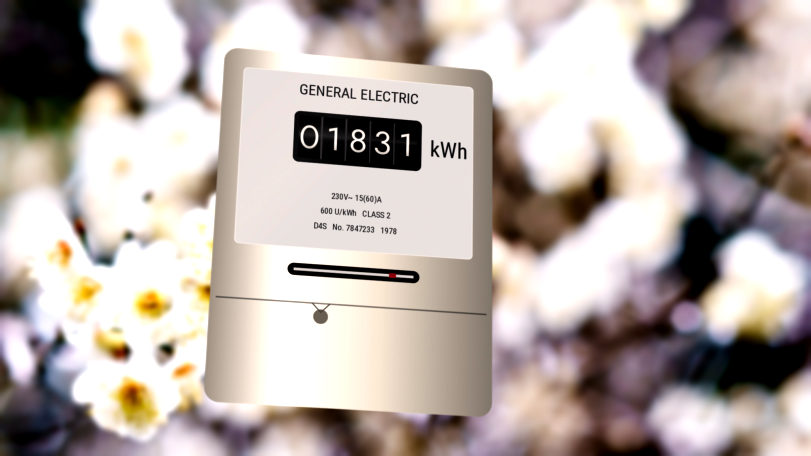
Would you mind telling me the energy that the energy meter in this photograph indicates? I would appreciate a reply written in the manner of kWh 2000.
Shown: kWh 1831
